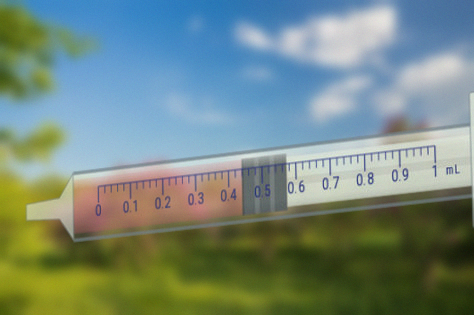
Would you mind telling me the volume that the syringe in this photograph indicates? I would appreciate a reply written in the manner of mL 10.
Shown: mL 0.44
